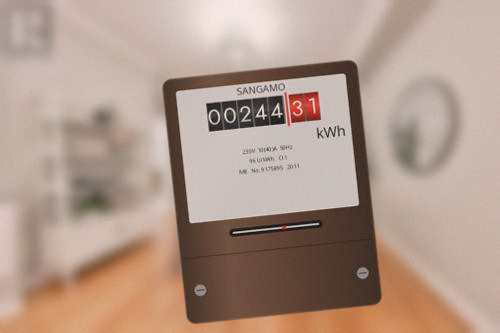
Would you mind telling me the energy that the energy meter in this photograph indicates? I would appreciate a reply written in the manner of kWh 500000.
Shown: kWh 244.31
